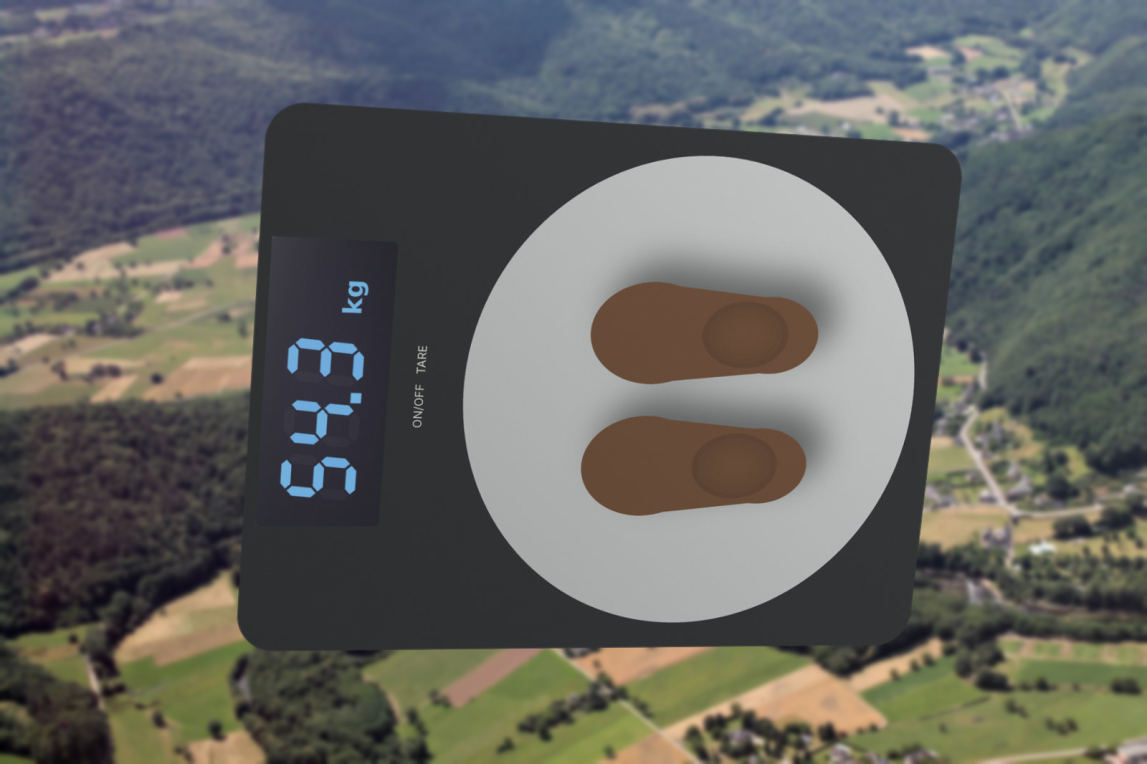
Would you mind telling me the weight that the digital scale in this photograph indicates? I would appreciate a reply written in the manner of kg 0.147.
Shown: kg 54.3
